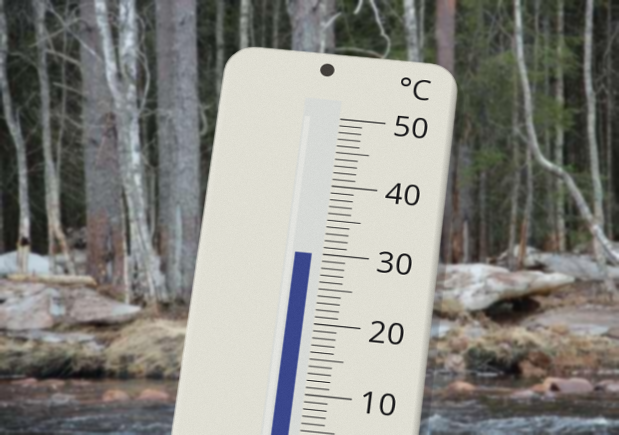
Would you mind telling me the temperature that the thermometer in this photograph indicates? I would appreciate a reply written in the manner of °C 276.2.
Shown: °C 30
